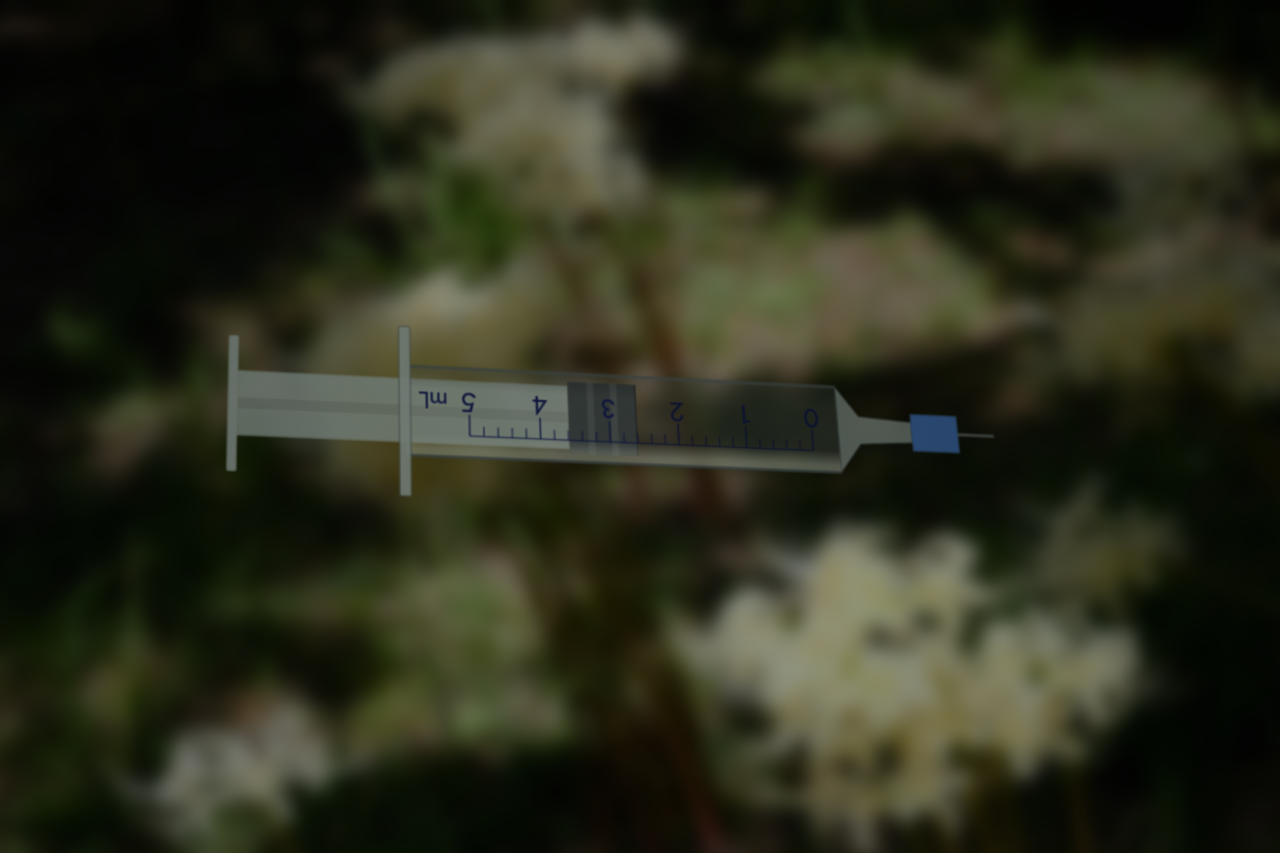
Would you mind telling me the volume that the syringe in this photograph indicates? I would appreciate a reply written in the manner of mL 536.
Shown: mL 2.6
